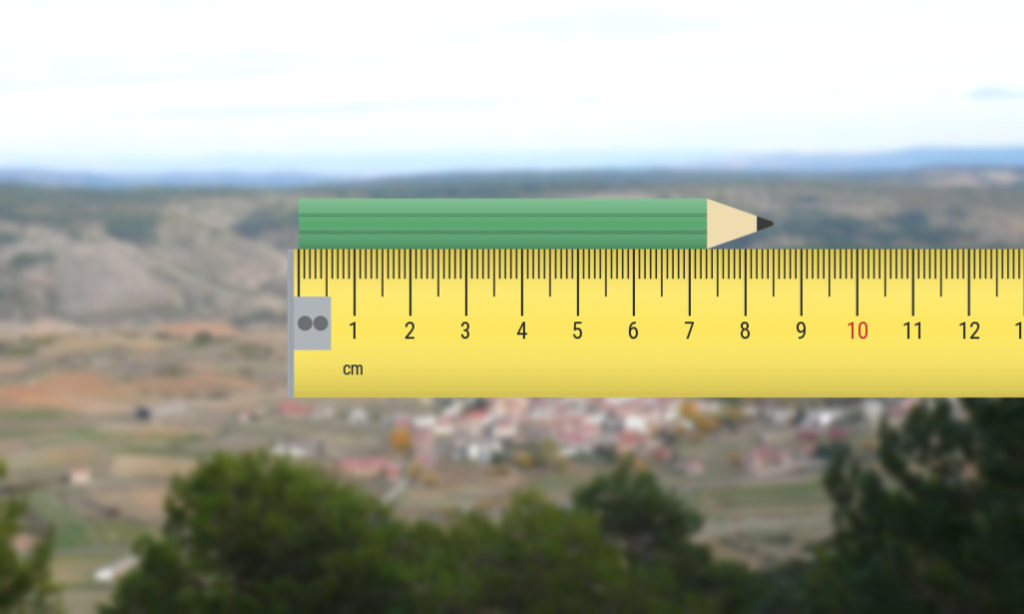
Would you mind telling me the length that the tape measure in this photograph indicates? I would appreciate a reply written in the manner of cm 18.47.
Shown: cm 8.5
